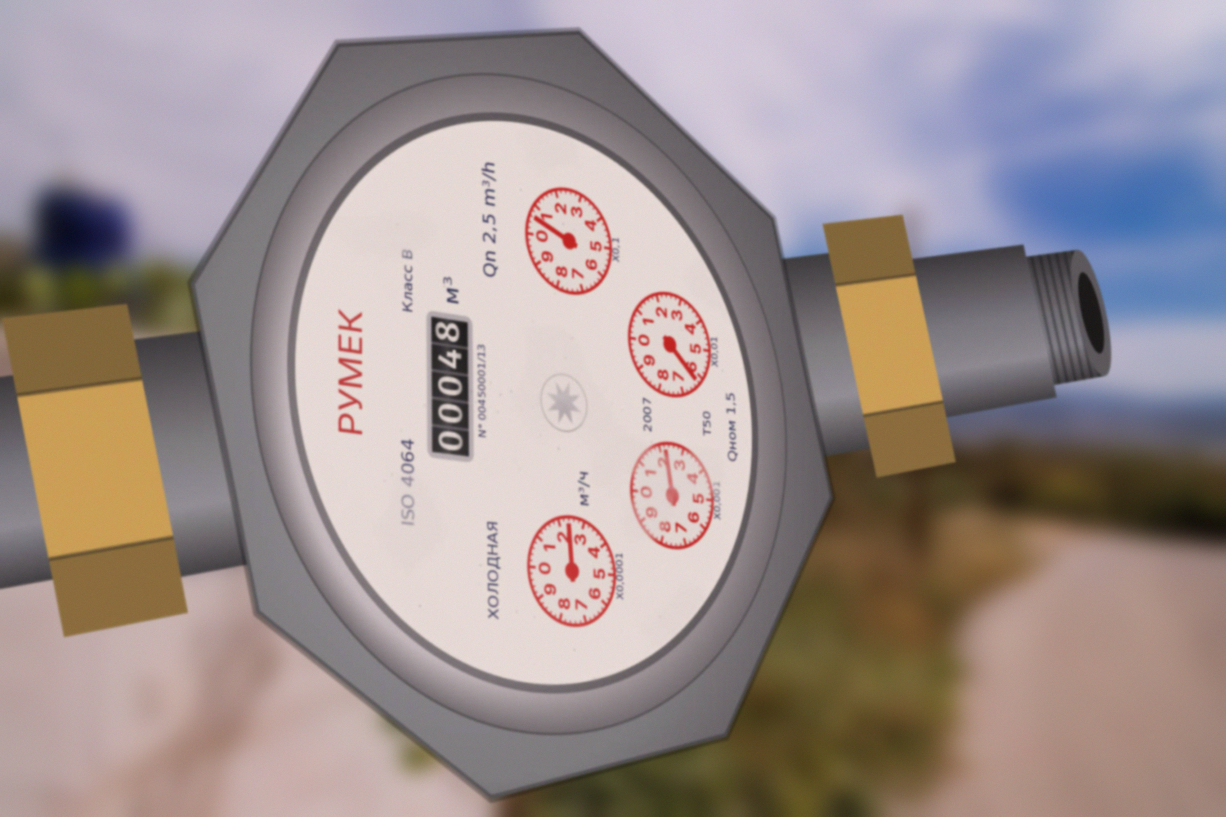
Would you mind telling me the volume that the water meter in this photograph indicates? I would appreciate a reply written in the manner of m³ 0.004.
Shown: m³ 48.0622
